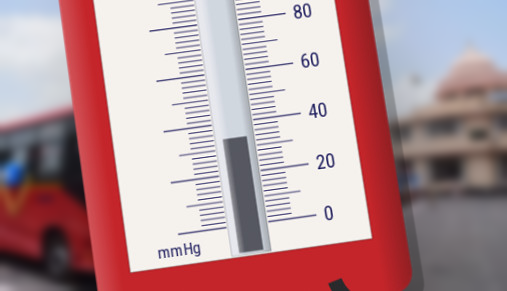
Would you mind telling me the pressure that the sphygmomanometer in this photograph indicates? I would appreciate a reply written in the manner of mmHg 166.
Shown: mmHg 34
